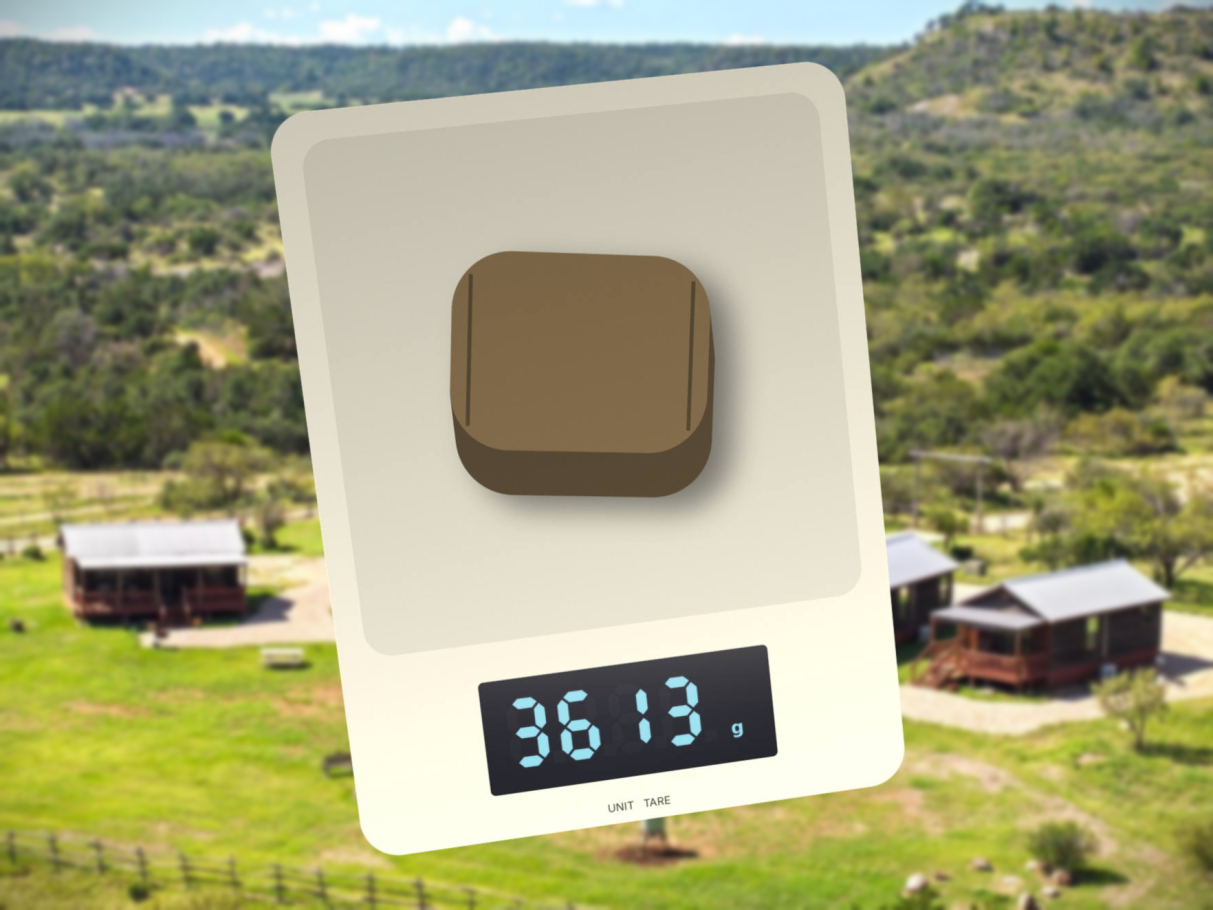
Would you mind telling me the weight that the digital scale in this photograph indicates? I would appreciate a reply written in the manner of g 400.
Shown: g 3613
